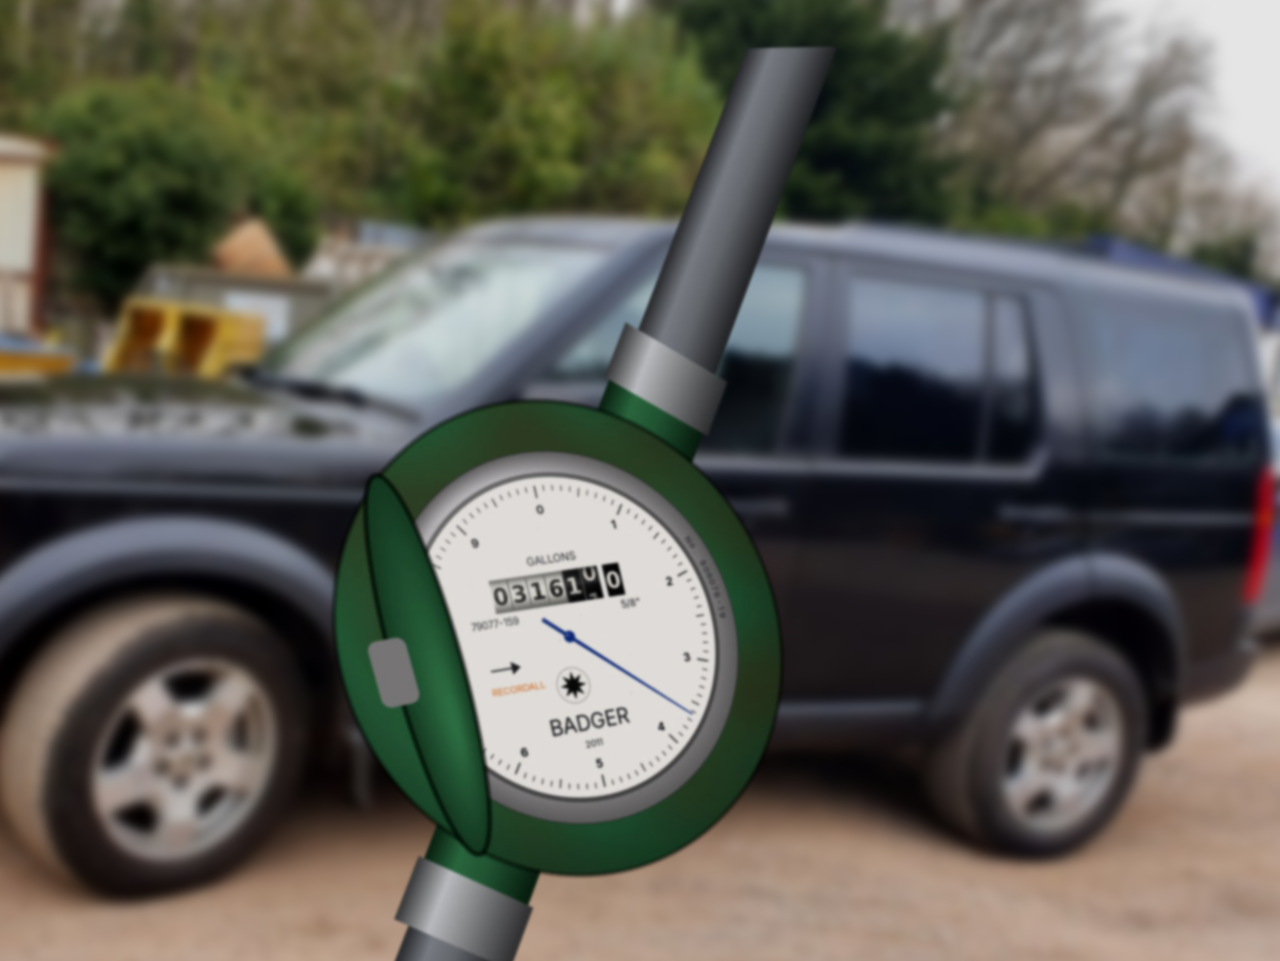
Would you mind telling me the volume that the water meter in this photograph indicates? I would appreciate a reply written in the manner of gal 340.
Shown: gal 316103.6
